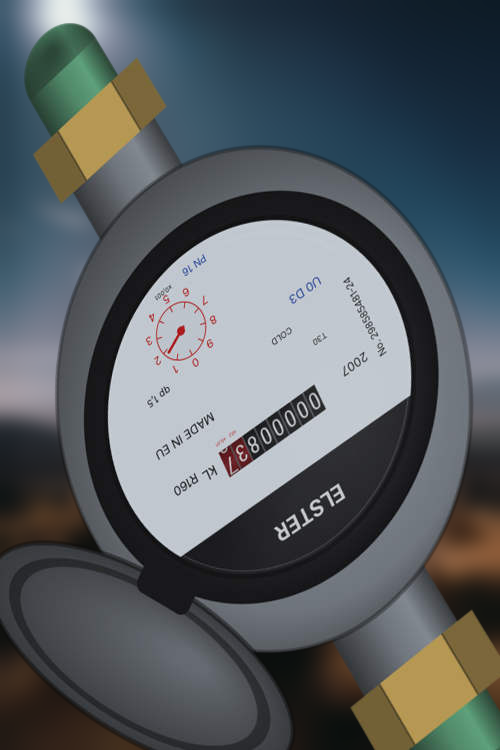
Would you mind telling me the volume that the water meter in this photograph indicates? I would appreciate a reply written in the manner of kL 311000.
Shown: kL 8.371
